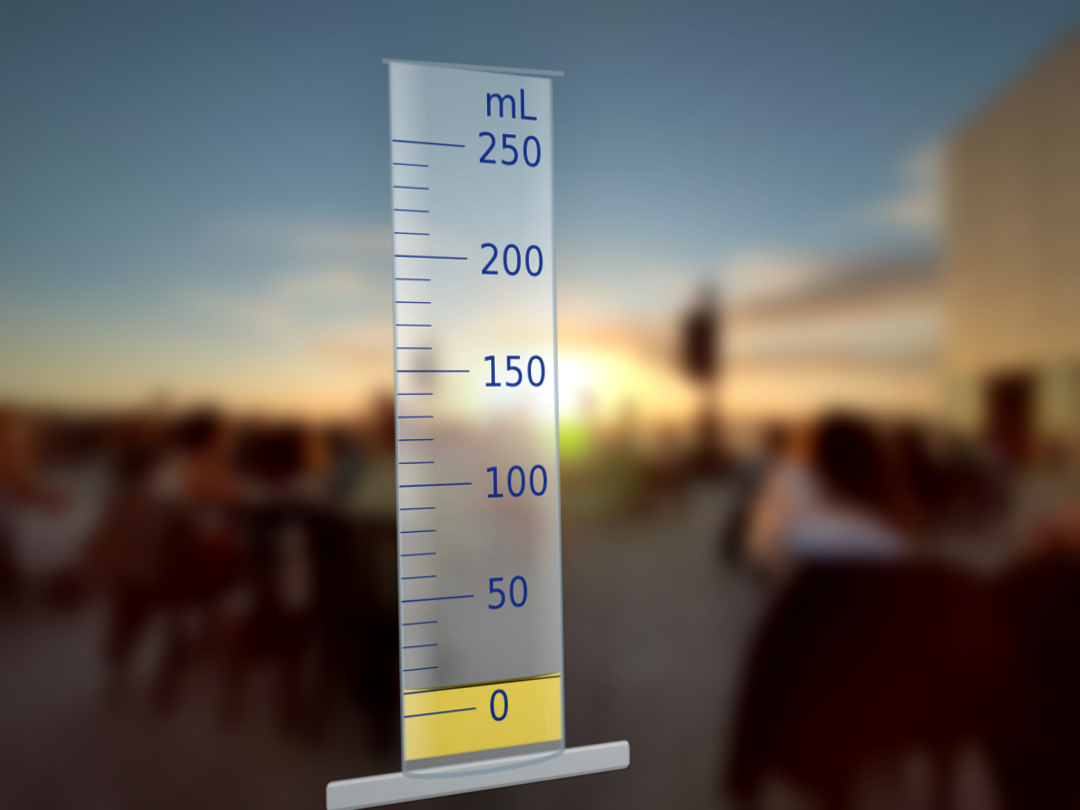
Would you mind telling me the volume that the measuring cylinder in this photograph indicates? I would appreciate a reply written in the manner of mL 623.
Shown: mL 10
